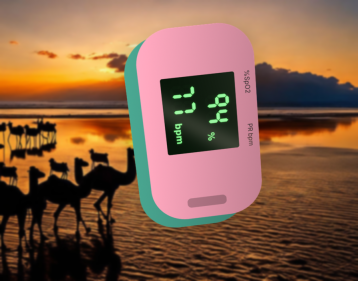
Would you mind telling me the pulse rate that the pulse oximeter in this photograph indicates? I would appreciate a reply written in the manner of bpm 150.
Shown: bpm 77
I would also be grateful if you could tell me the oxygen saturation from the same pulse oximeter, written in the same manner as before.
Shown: % 94
